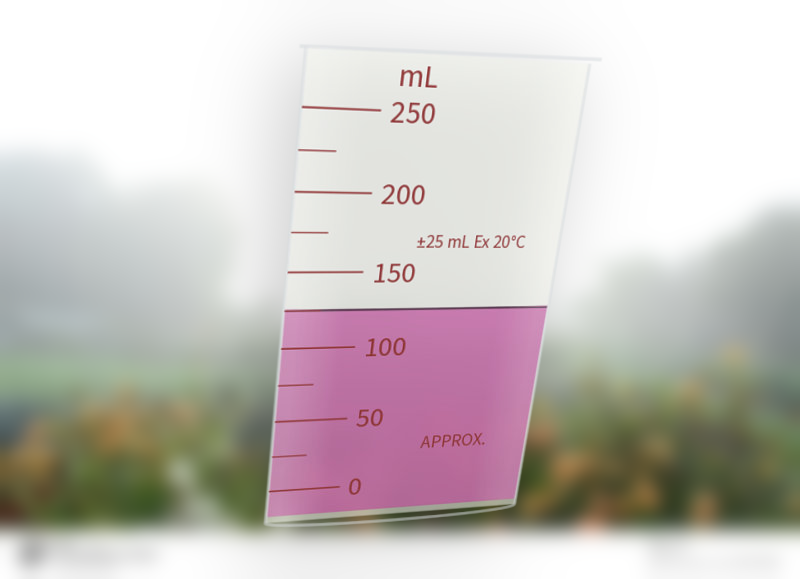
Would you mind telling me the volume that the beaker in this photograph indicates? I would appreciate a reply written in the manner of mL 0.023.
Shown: mL 125
